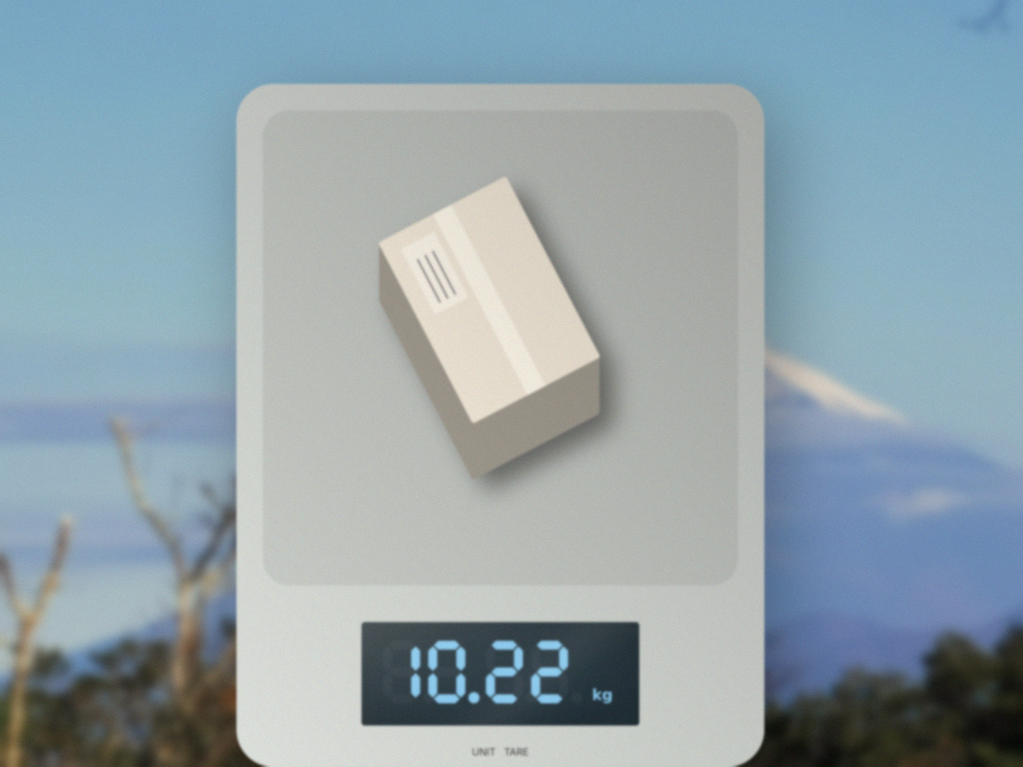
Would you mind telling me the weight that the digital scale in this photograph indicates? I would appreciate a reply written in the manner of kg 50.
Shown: kg 10.22
